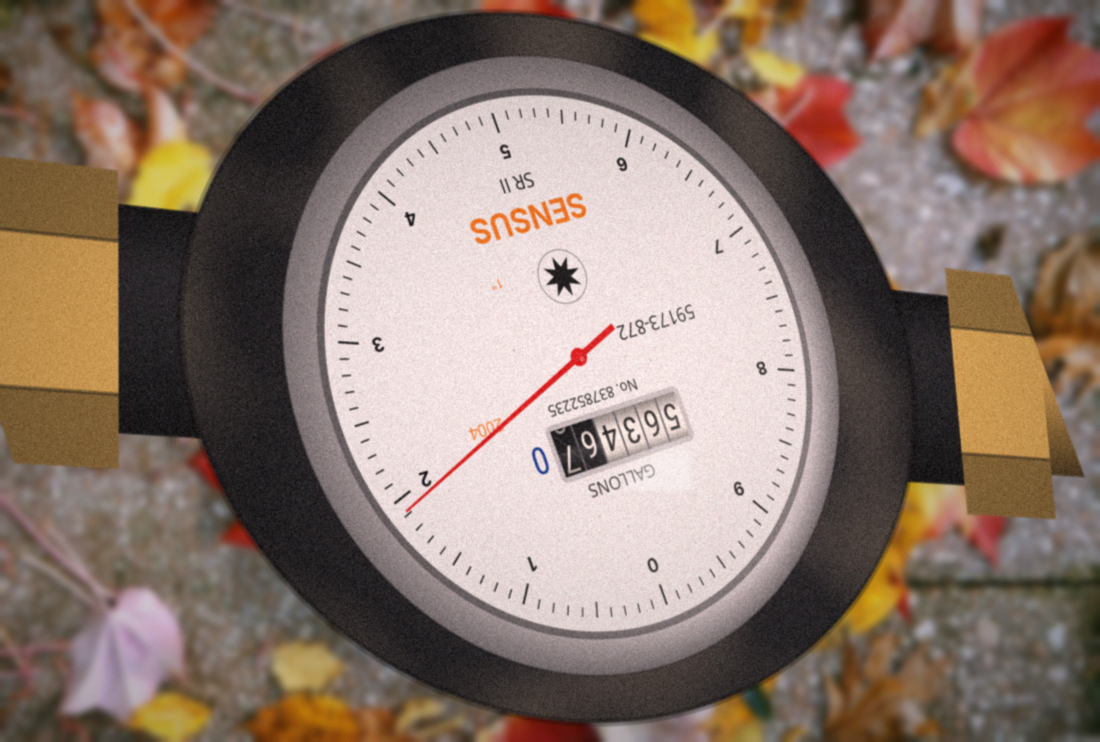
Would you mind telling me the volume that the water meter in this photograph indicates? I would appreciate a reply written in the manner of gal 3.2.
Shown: gal 5634671.9
